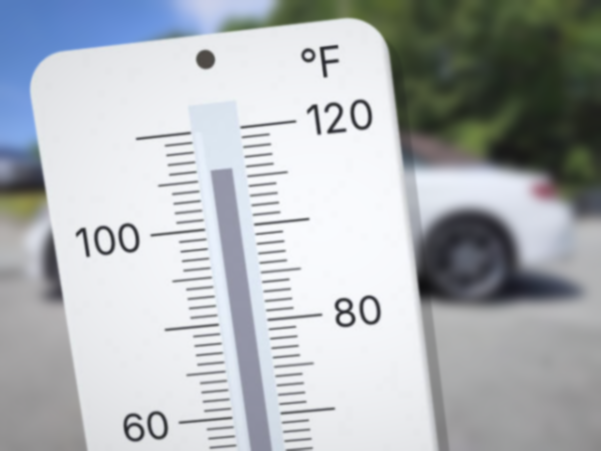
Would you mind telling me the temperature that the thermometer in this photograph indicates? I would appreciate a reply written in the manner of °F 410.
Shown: °F 112
